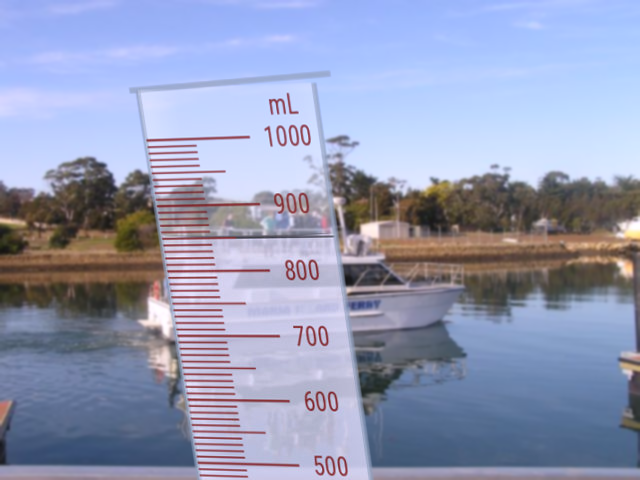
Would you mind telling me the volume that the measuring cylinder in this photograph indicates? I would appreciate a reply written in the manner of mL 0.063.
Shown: mL 850
